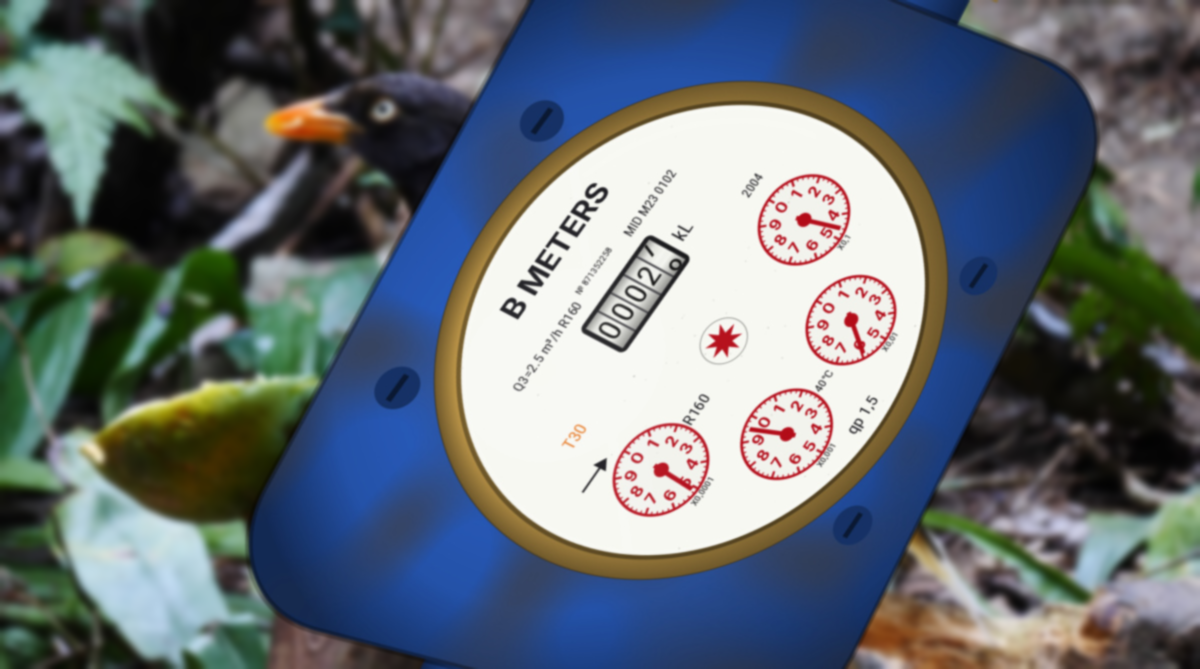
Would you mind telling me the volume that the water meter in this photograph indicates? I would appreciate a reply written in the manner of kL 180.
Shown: kL 27.4595
